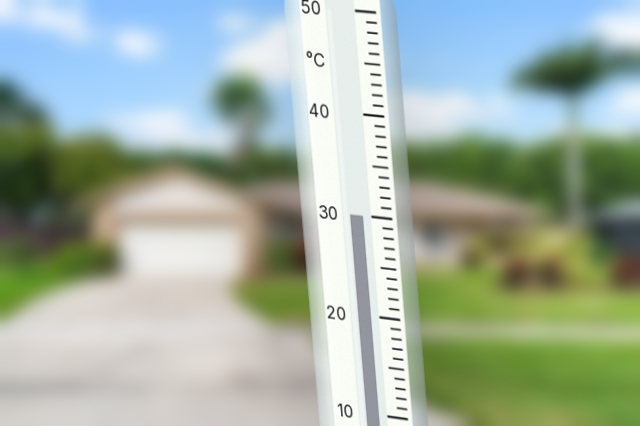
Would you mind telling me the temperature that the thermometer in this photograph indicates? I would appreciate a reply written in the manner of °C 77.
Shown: °C 30
